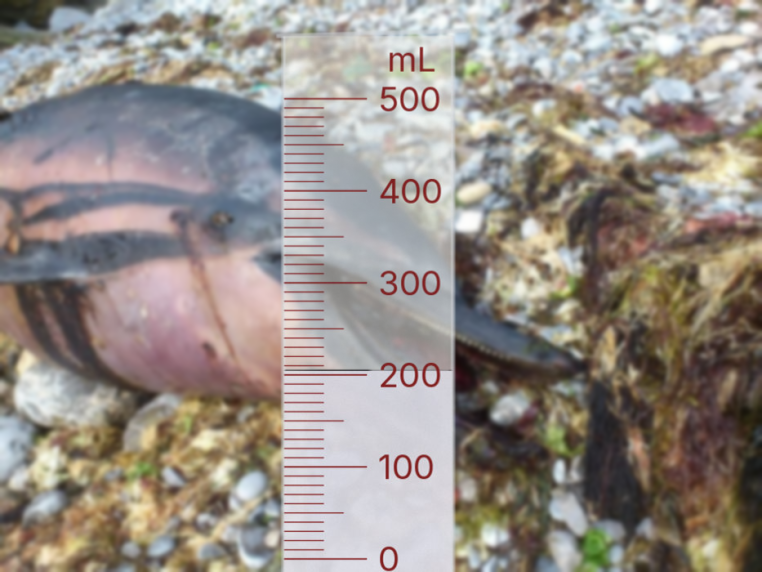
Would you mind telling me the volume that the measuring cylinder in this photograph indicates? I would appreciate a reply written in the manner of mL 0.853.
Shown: mL 205
